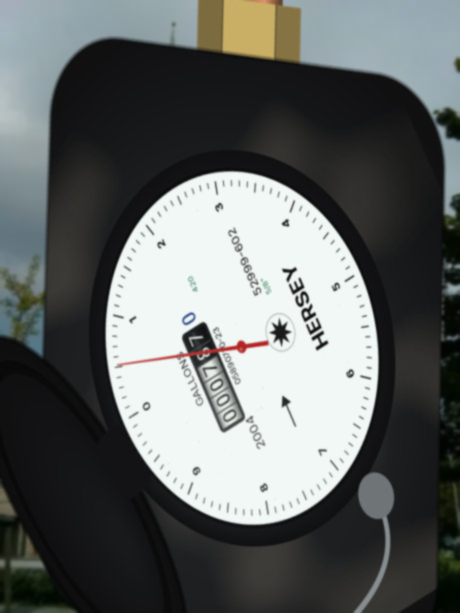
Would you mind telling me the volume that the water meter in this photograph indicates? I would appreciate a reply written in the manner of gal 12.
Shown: gal 7870.5
